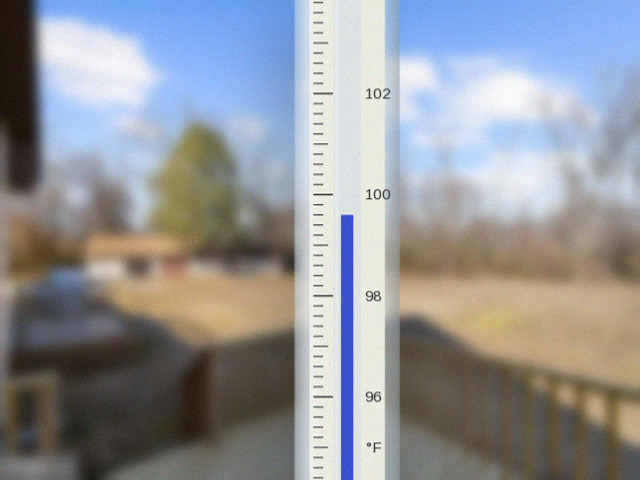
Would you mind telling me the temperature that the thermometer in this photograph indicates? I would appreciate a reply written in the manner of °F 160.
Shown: °F 99.6
